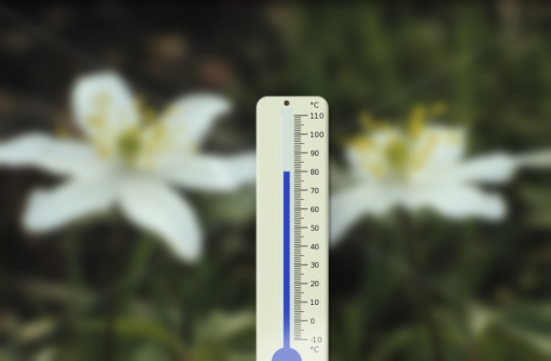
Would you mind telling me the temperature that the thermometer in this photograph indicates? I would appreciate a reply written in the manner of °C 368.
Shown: °C 80
